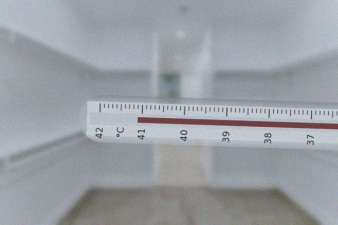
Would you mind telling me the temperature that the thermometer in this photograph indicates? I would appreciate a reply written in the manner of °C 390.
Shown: °C 41.1
